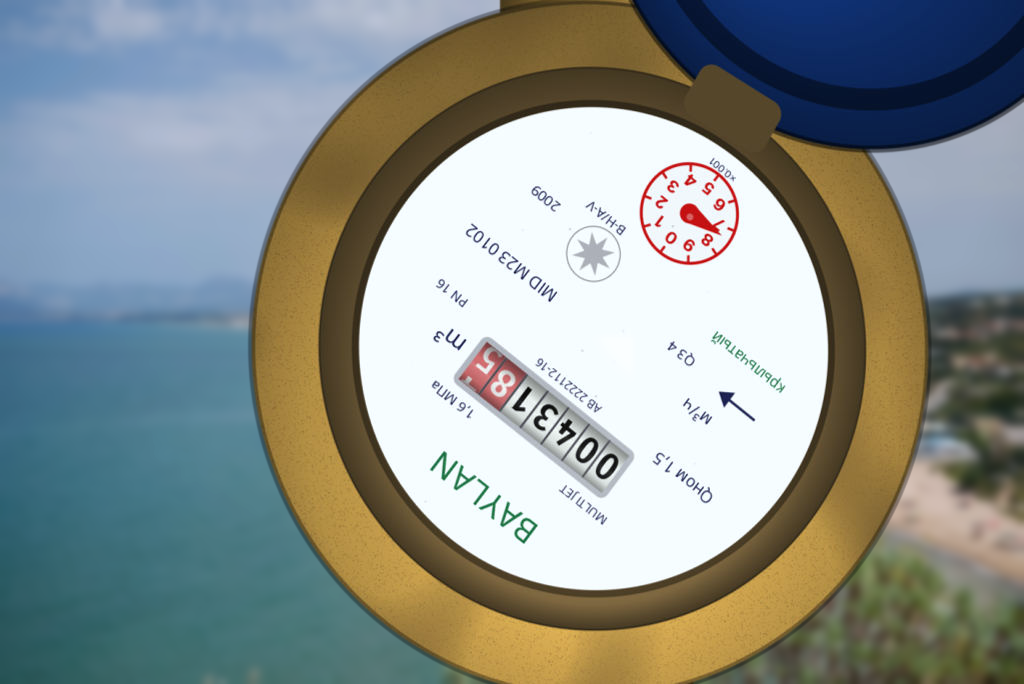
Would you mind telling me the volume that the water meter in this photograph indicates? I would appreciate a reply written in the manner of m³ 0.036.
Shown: m³ 431.847
